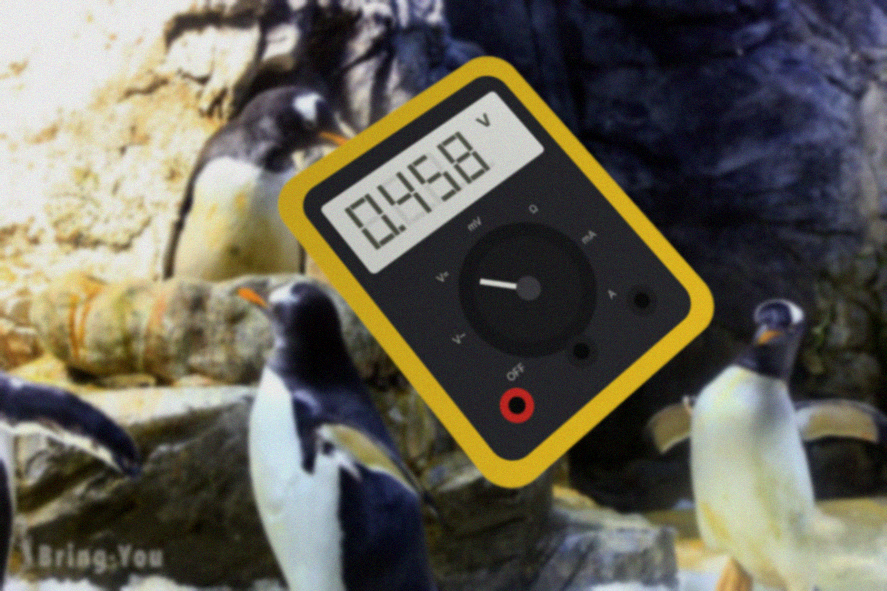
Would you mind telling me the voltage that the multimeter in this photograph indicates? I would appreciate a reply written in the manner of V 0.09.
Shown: V 0.458
